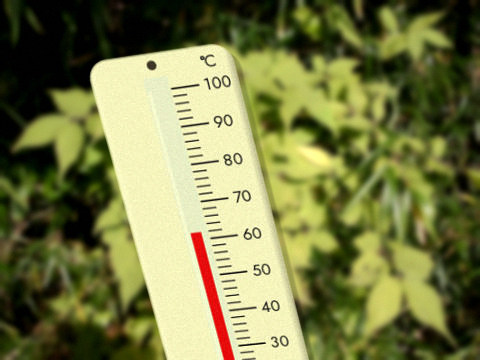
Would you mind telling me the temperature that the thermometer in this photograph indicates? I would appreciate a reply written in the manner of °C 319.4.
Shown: °C 62
